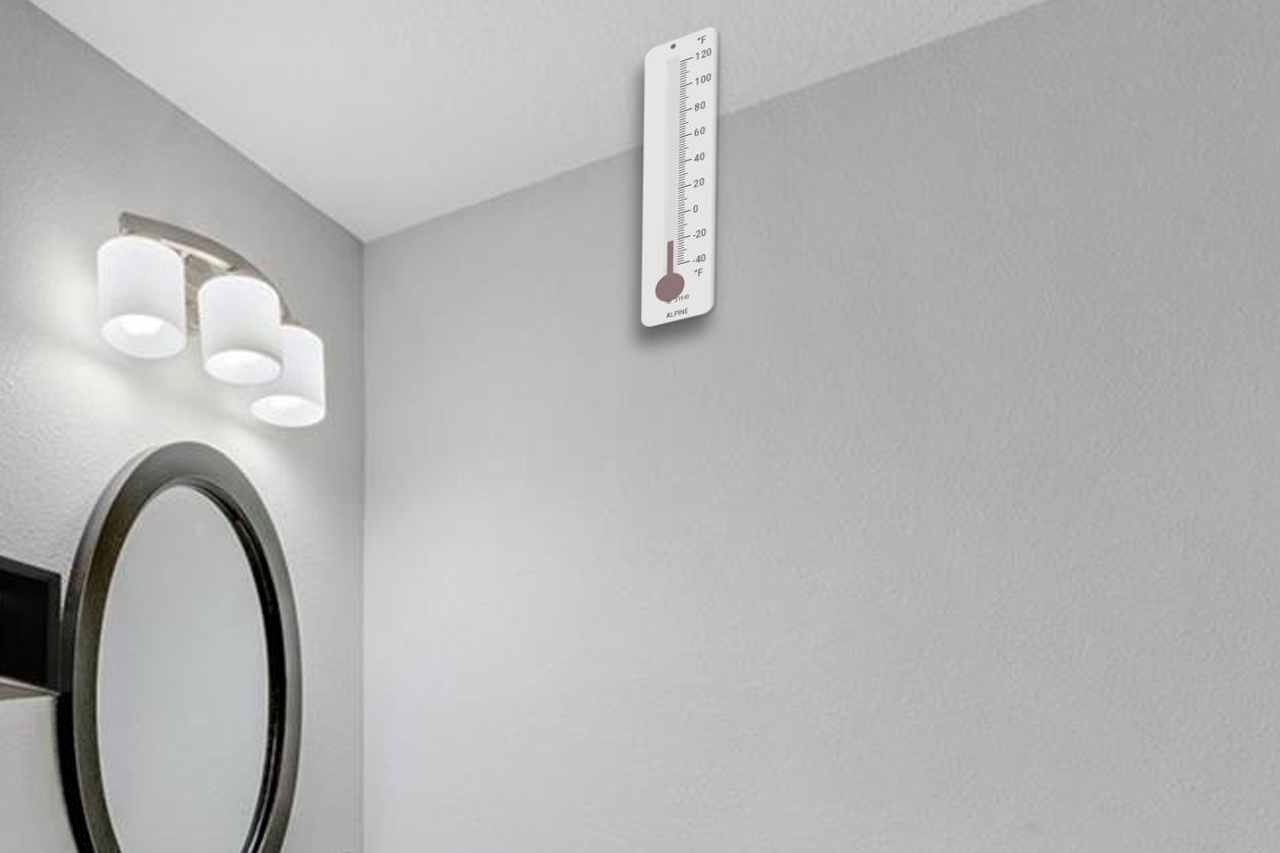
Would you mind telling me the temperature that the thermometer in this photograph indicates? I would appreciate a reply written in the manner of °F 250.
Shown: °F -20
